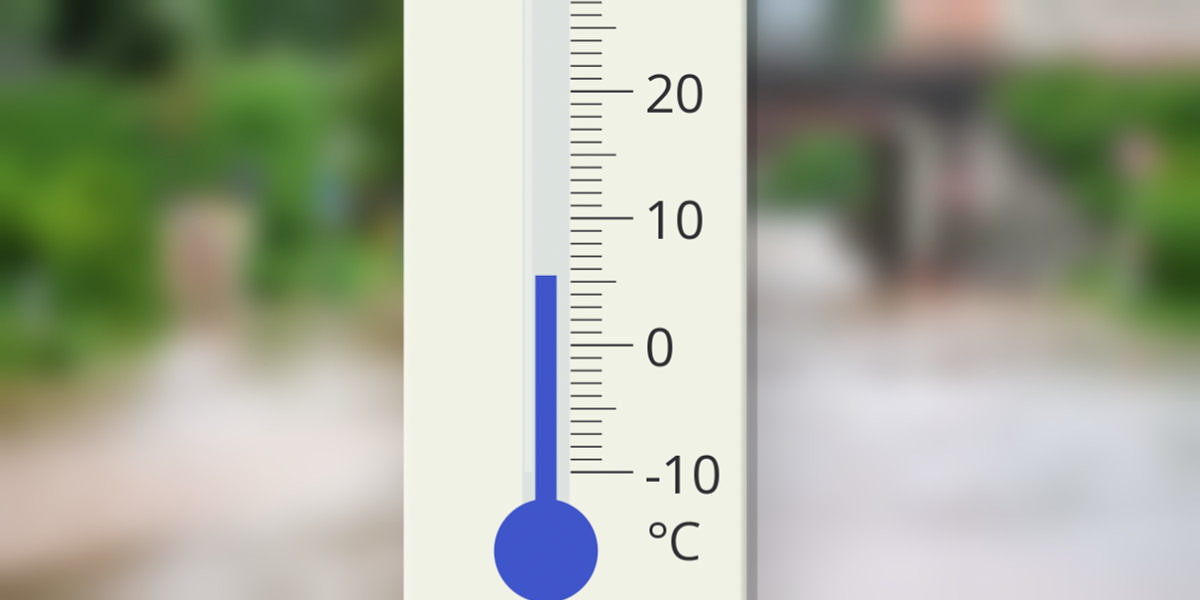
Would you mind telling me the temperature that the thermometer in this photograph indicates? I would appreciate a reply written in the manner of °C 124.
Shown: °C 5.5
